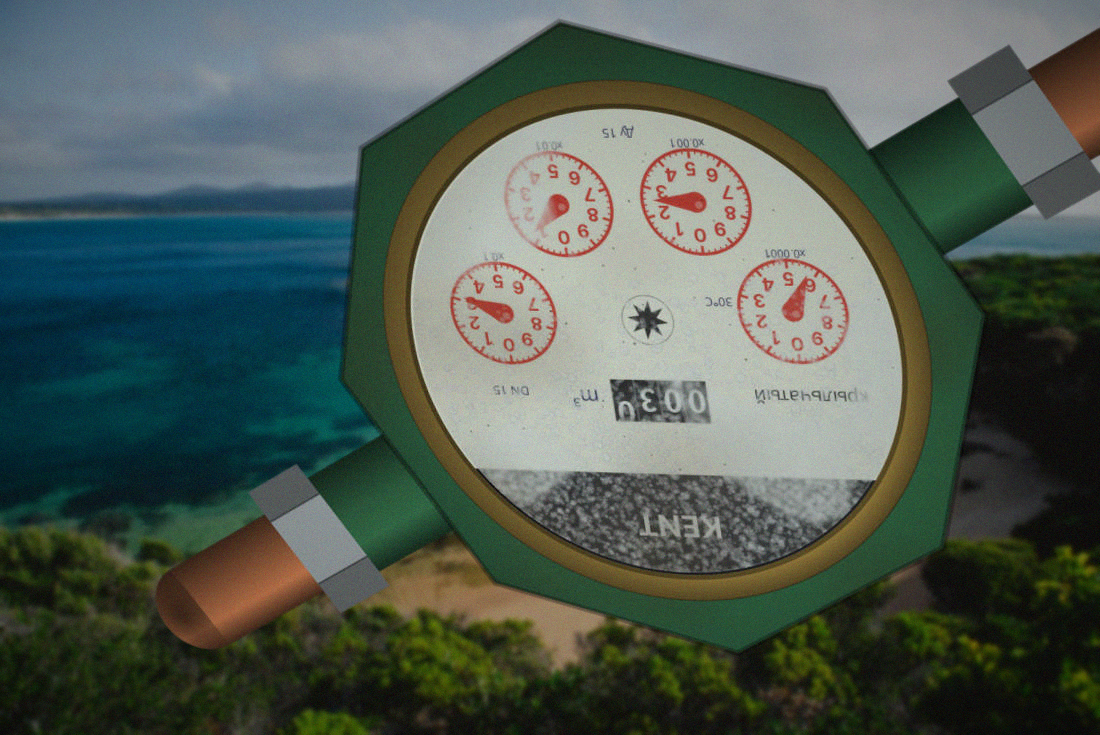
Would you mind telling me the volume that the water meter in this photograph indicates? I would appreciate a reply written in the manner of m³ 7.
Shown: m³ 30.3125
